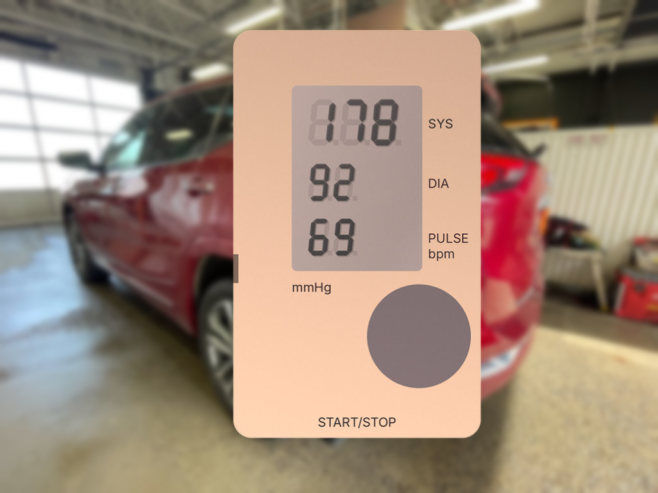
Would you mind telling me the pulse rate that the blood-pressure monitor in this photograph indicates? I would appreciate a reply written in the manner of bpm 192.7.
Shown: bpm 69
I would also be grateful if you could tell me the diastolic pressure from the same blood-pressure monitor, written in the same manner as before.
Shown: mmHg 92
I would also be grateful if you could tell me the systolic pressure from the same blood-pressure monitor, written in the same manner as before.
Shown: mmHg 178
